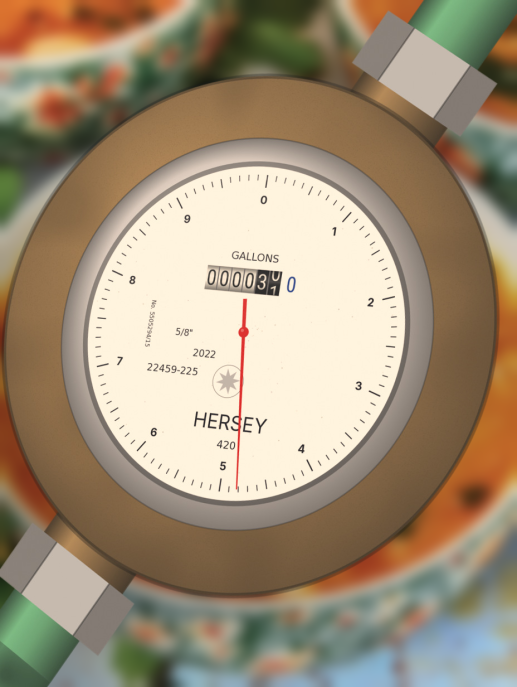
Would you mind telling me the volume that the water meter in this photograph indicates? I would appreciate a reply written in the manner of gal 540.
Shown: gal 304.8
